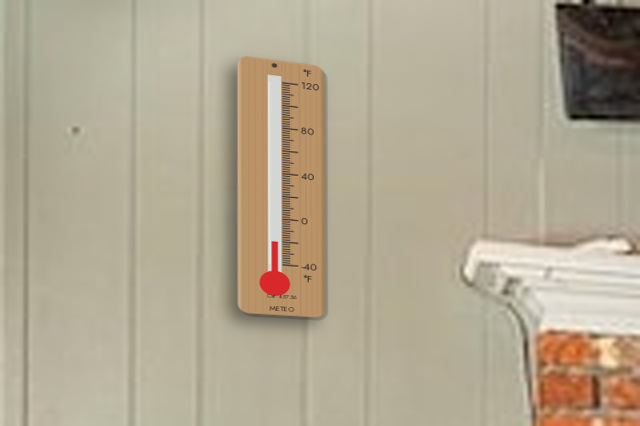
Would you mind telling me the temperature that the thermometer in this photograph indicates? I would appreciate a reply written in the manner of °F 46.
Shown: °F -20
